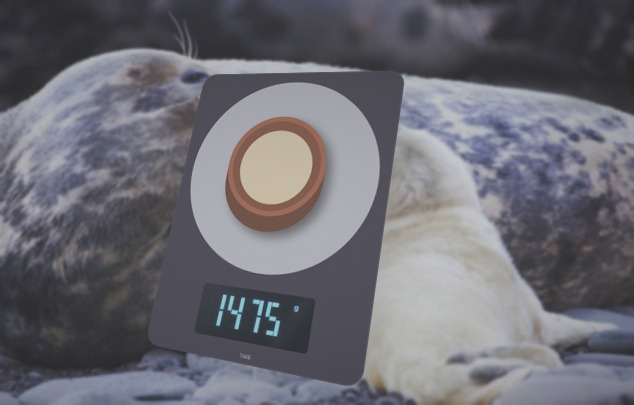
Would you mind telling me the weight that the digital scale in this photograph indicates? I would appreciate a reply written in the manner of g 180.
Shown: g 1475
